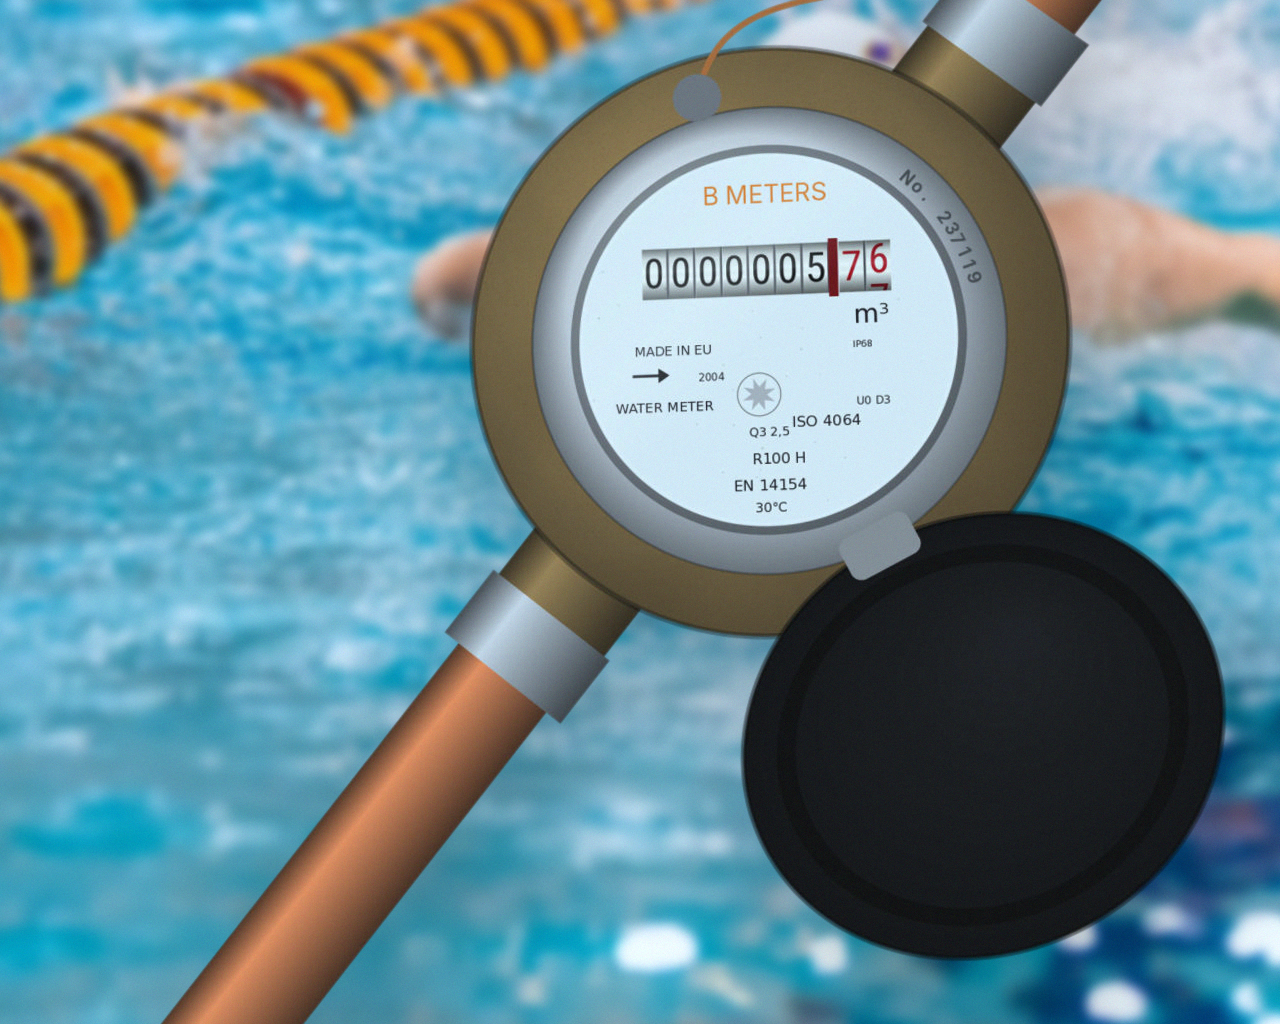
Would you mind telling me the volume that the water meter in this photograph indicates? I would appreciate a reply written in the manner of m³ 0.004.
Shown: m³ 5.76
